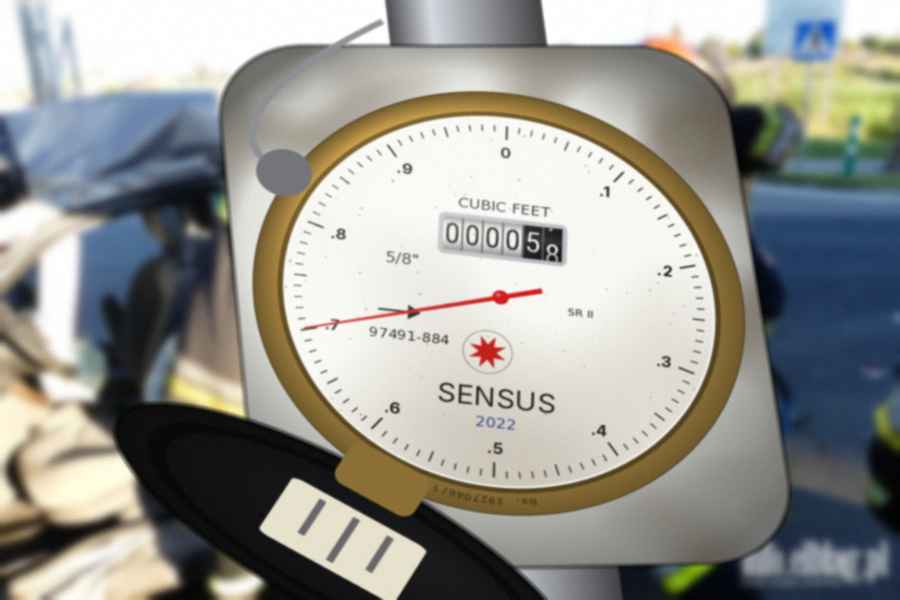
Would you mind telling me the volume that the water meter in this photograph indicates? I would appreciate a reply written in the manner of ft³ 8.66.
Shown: ft³ 57.70
